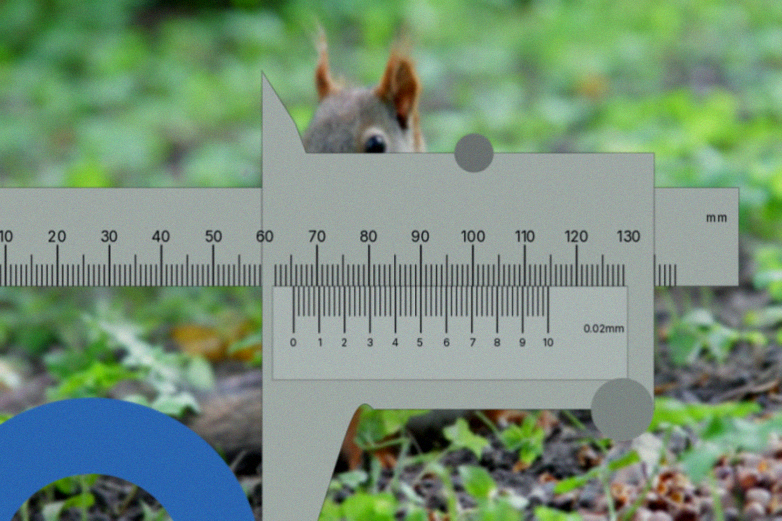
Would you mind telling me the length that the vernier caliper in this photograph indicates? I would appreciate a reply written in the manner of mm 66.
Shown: mm 65.5
